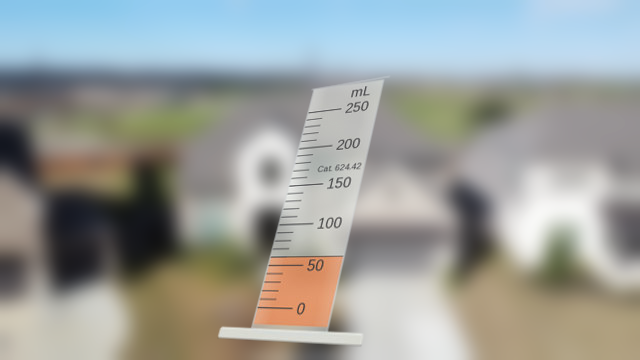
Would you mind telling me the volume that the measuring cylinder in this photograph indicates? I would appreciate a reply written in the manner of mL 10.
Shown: mL 60
